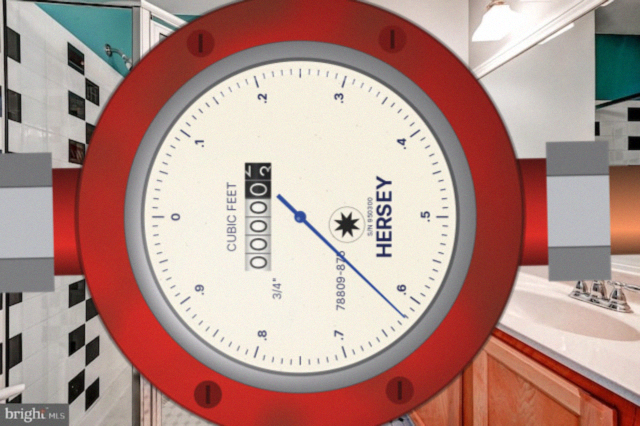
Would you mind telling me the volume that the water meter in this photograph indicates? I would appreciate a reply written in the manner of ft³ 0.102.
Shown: ft³ 2.62
